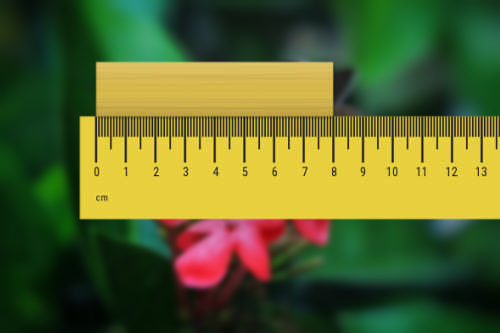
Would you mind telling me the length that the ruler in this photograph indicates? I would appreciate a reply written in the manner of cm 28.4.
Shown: cm 8
